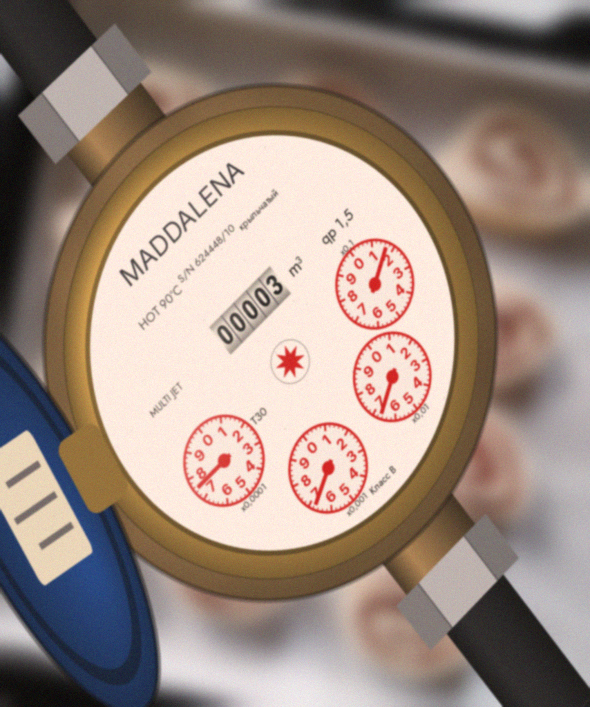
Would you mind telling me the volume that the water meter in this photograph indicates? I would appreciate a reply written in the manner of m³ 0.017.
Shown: m³ 3.1667
